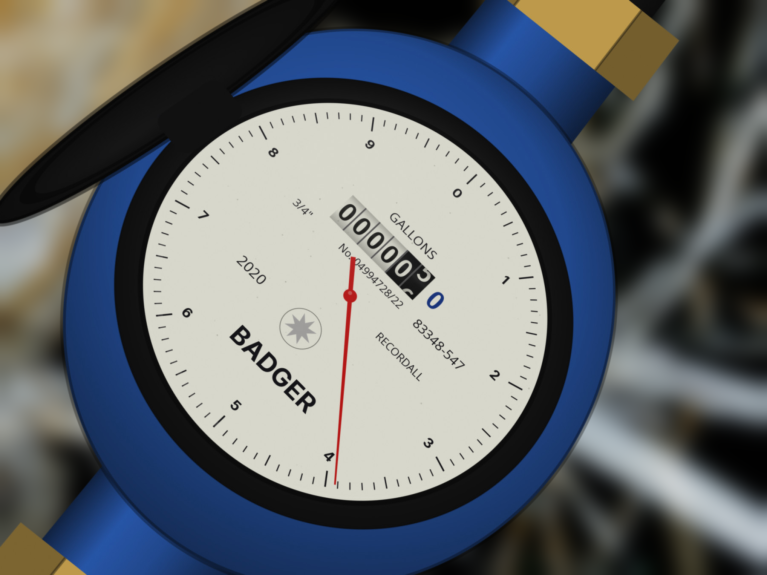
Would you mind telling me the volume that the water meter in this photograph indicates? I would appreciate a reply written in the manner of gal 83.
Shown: gal 53.9
